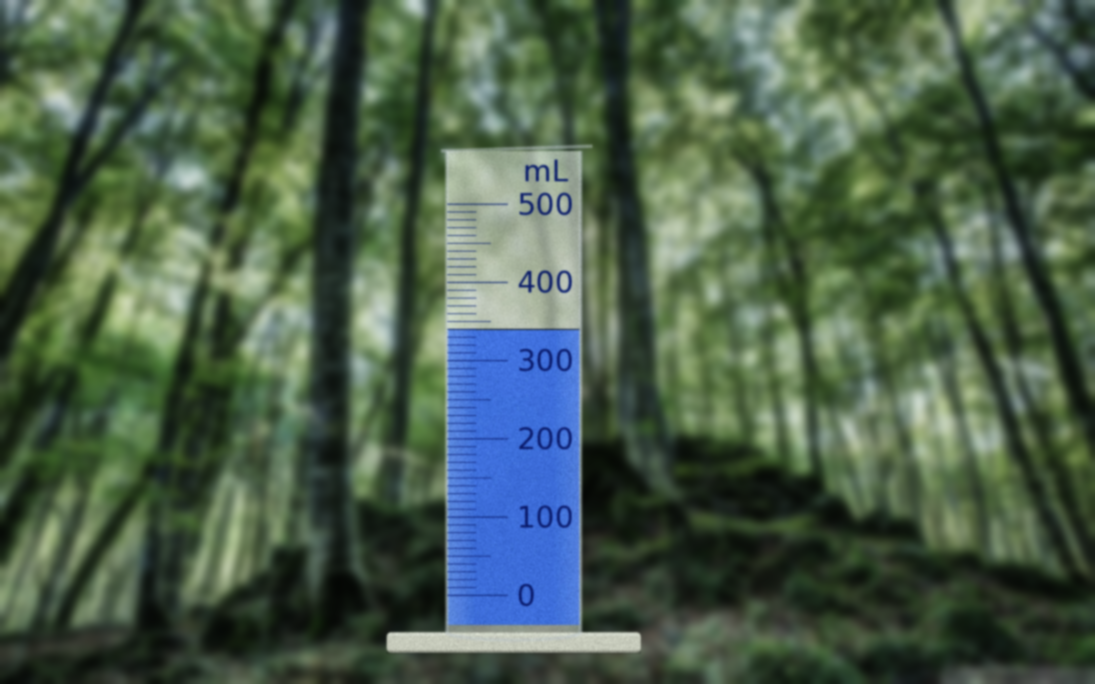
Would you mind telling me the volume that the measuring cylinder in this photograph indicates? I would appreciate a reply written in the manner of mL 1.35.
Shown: mL 340
